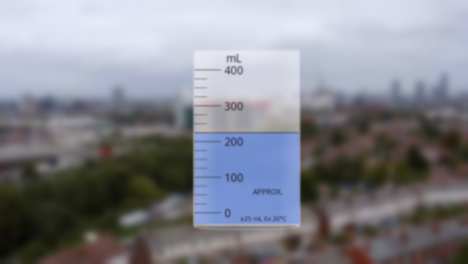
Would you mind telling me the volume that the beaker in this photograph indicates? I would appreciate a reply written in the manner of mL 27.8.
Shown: mL 225
